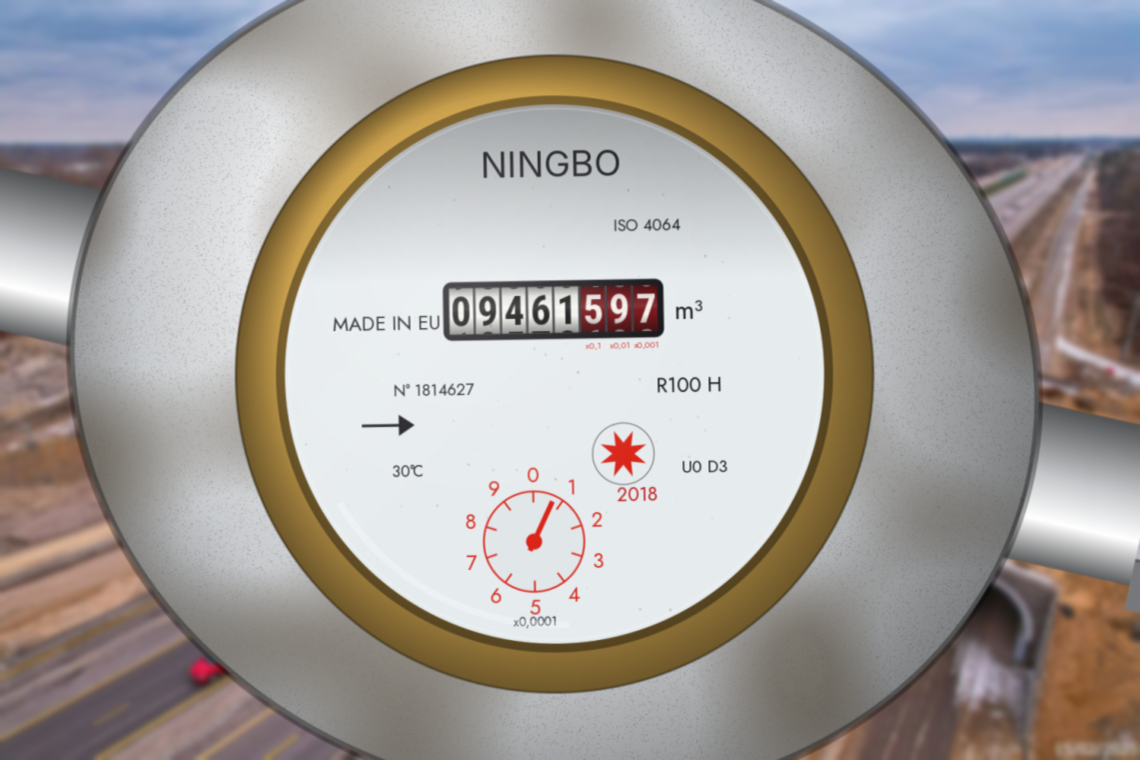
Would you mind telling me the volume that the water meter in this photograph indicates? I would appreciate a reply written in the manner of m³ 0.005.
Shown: m³ 9461.5970
